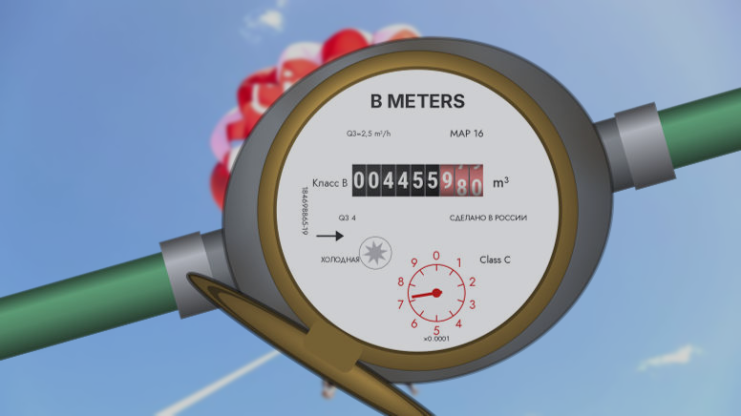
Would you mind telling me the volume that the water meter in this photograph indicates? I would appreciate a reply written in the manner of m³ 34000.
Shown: m³ 4455.9797
